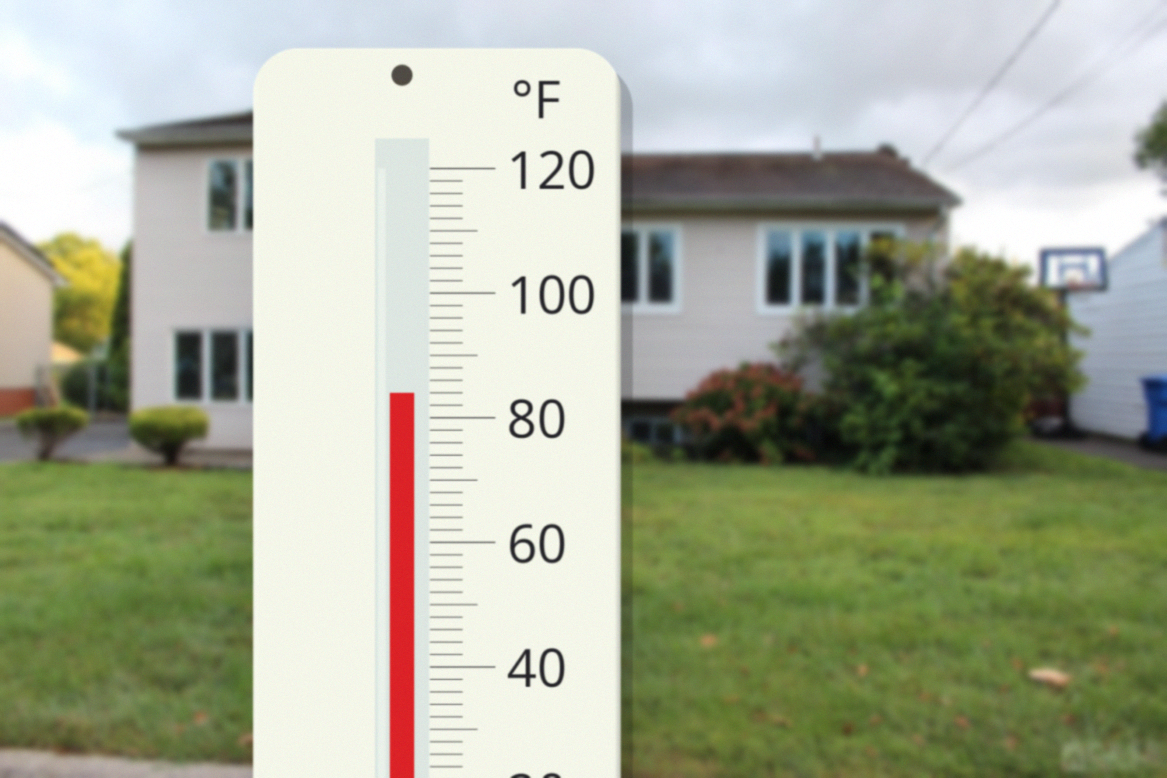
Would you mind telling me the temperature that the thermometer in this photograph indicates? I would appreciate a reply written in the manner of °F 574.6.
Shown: °F 84
